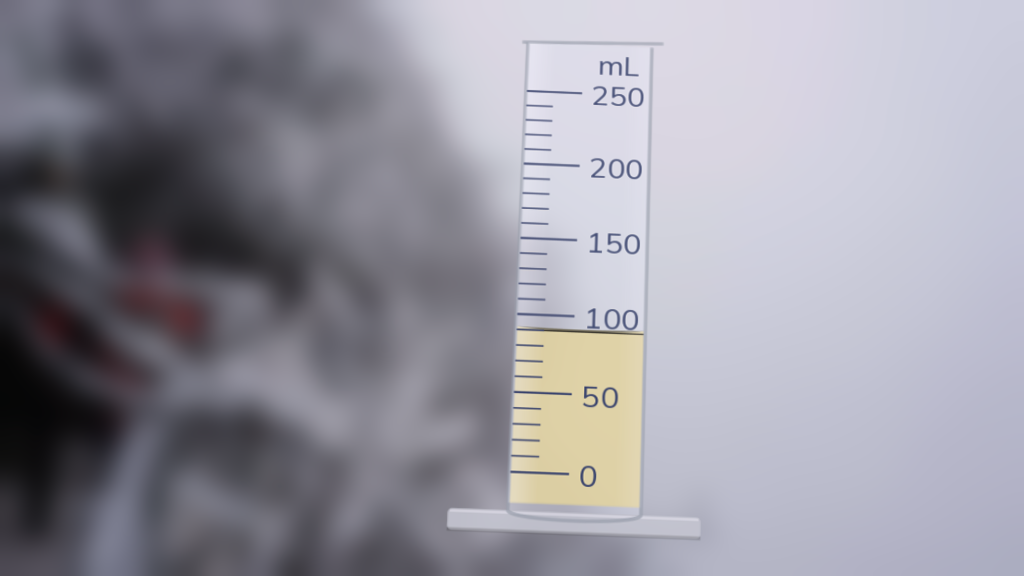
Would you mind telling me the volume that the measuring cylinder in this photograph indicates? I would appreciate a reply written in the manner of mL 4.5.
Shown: mL 90
